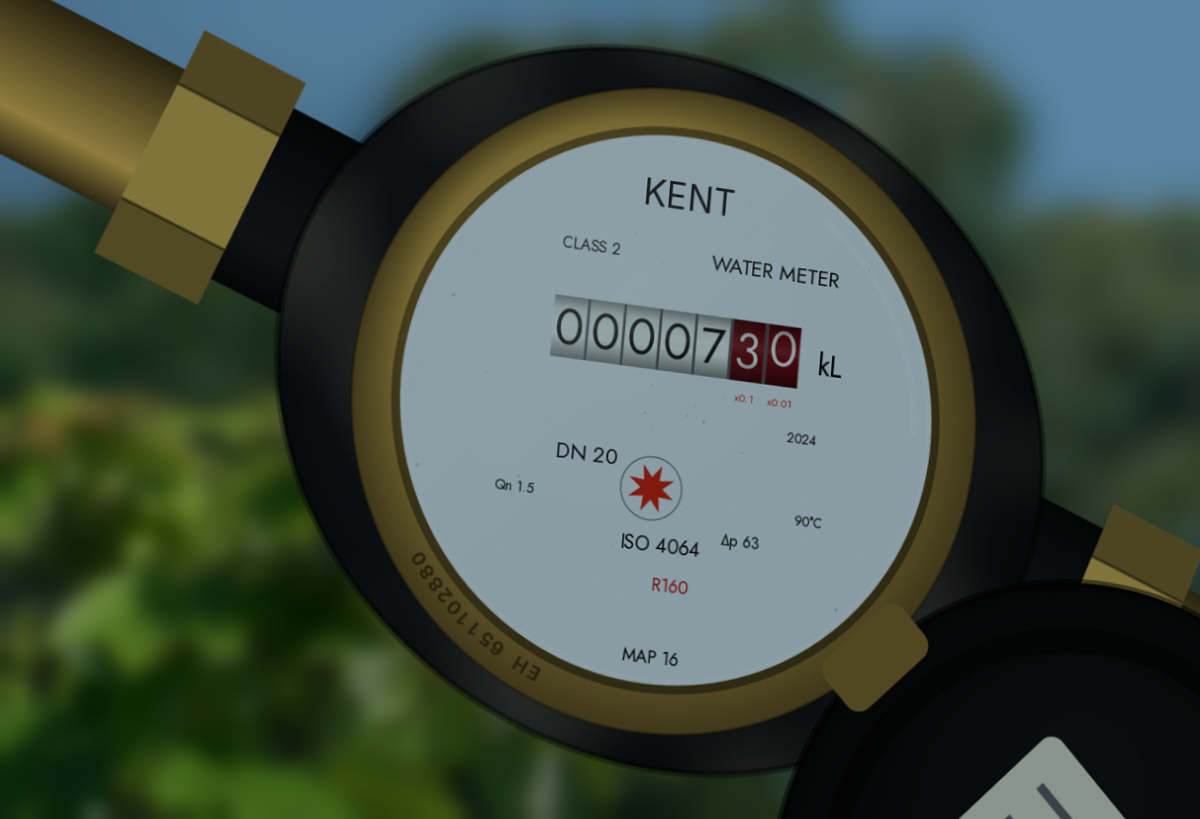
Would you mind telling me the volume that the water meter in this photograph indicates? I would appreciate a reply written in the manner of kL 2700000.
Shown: kL 7.30
